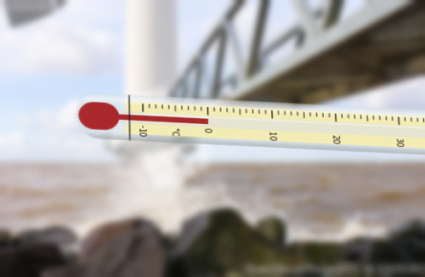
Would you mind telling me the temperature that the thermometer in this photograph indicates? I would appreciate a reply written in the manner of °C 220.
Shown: °C 0
